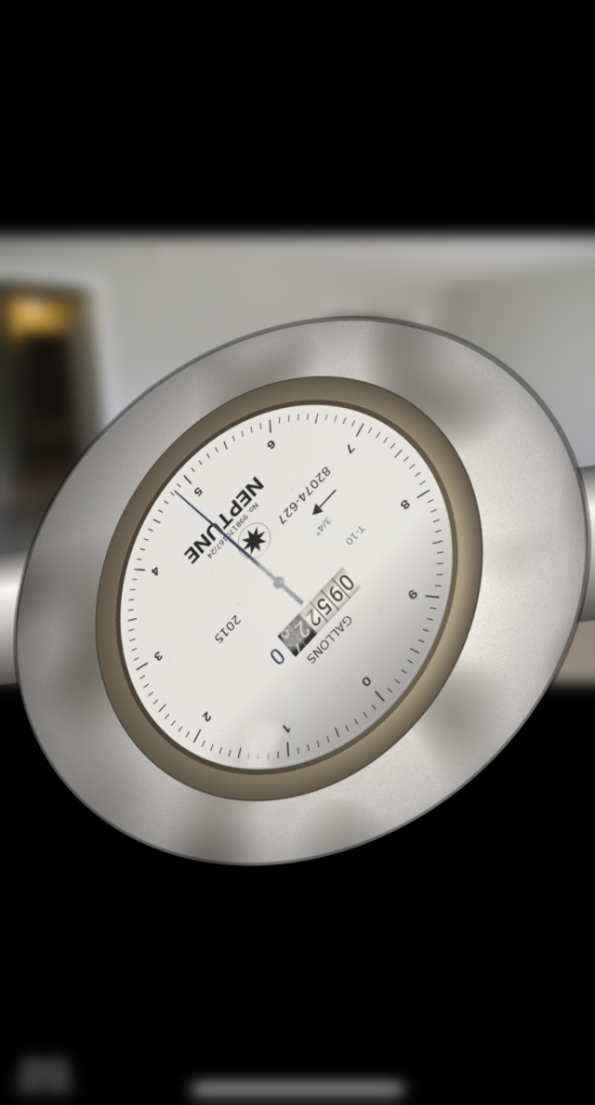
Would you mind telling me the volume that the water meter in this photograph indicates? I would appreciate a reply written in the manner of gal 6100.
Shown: gal 952274.8
